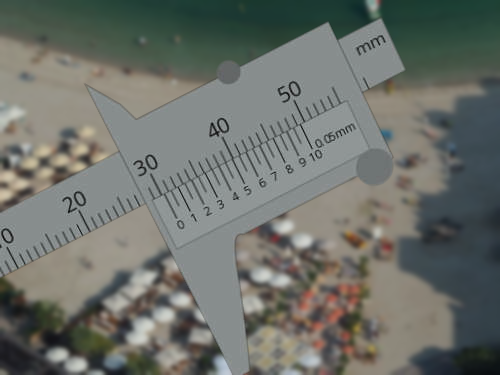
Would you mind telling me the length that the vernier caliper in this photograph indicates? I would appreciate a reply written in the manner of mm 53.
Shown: mm 30.4
